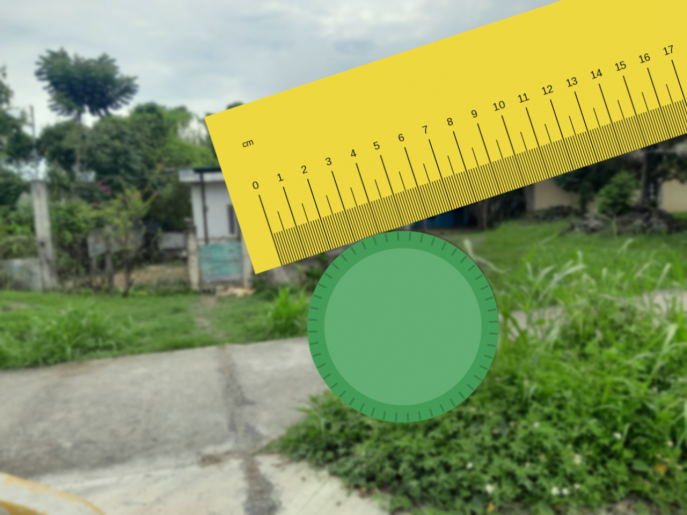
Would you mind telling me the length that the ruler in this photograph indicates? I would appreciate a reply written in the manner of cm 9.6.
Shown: cm 7.5
